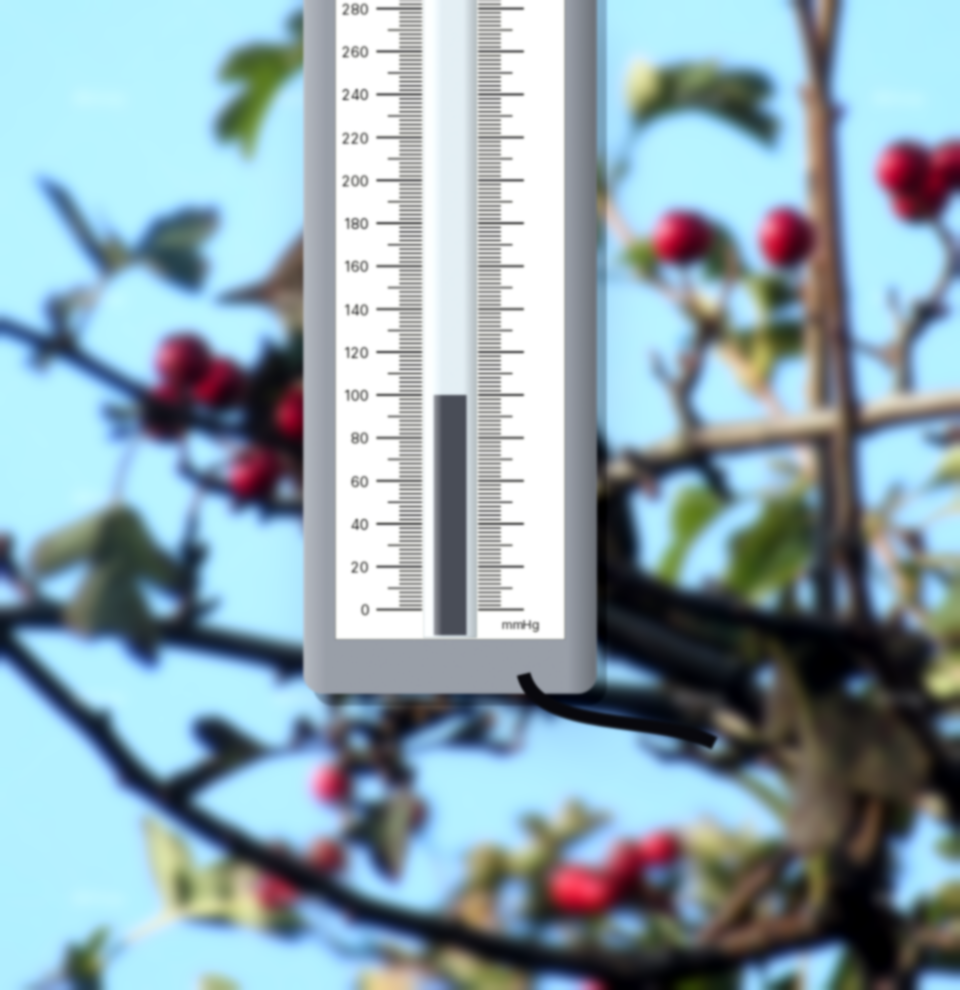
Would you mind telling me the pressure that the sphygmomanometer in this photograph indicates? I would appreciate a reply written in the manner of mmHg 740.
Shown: mmHg 100
